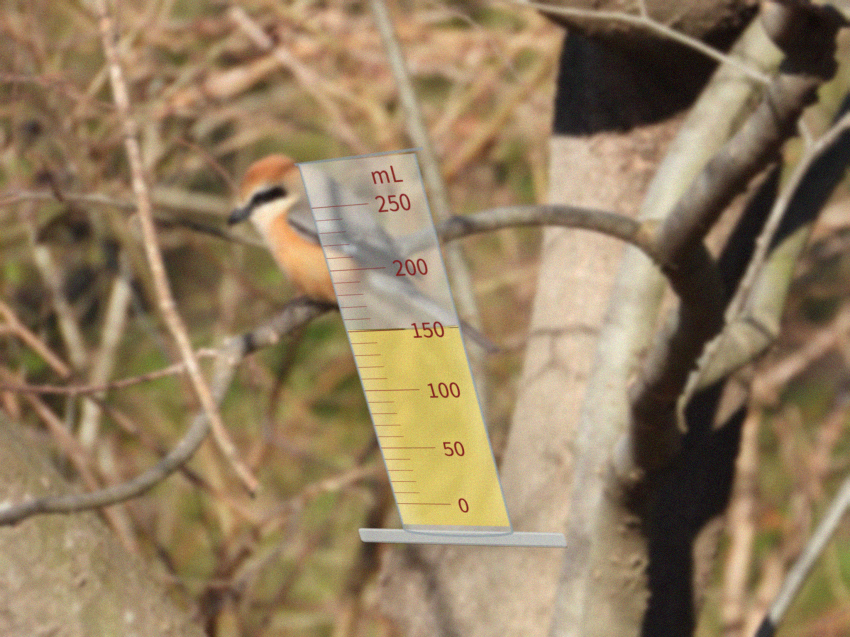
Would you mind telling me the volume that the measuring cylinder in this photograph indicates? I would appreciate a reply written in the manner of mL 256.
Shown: mL 150
